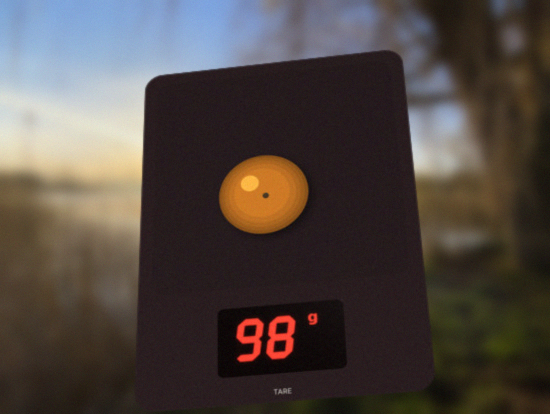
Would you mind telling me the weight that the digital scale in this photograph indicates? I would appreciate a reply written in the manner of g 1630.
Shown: g 98
